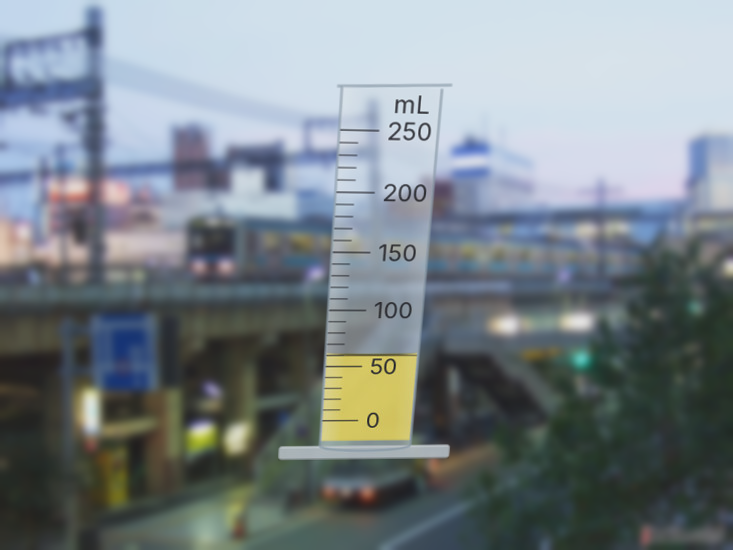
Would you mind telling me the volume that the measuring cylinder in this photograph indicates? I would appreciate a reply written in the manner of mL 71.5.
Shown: mL 60
